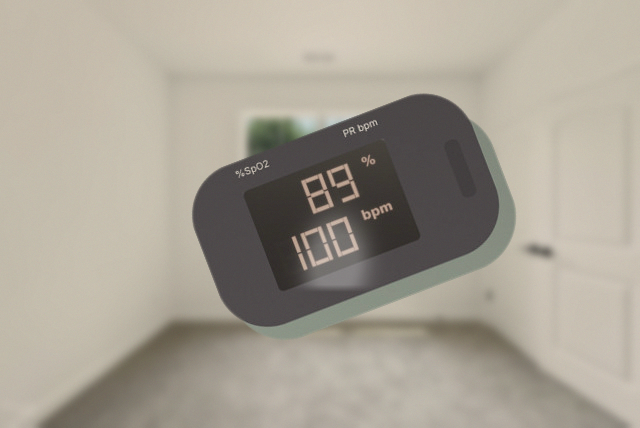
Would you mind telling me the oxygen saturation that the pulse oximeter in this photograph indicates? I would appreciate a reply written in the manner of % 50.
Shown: % 89
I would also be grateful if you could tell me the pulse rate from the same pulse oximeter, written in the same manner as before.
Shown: bpm 100
